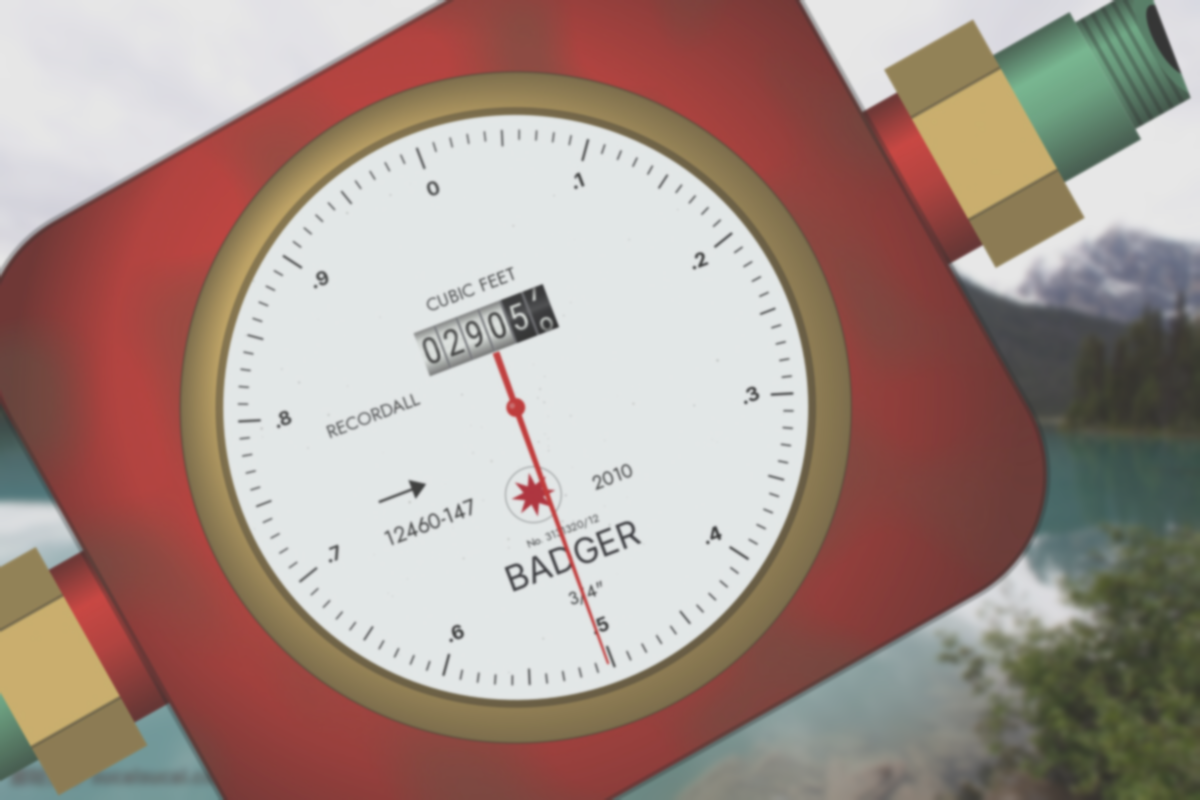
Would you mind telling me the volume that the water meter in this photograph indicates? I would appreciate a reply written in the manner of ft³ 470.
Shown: ft³ 29057.50
